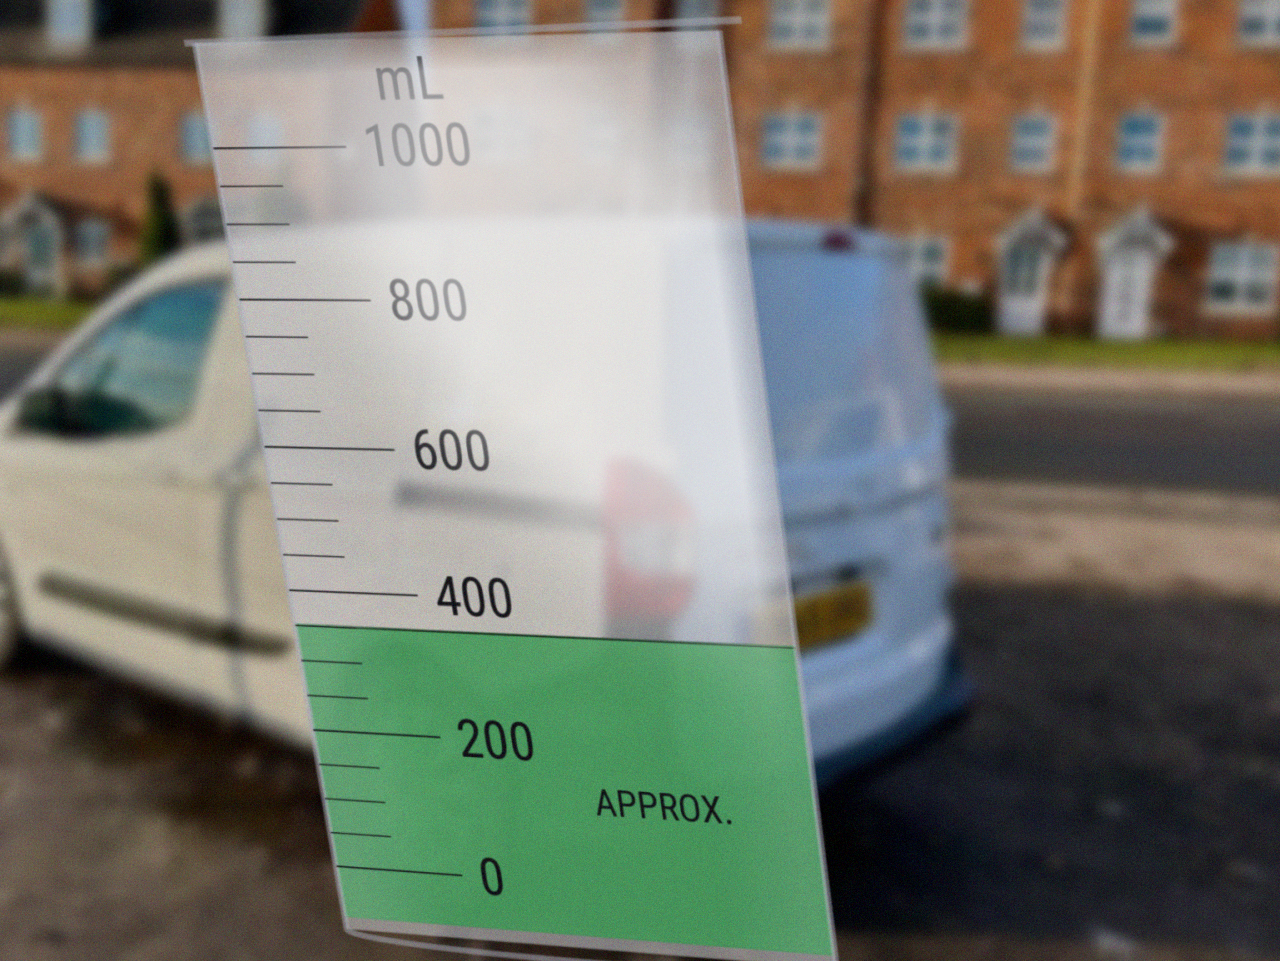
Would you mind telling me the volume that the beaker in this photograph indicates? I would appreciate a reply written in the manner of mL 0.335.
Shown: mL 350
